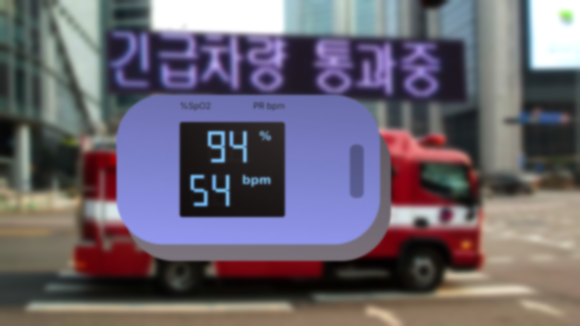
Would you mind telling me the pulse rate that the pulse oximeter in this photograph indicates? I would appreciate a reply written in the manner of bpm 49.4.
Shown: bpm 54
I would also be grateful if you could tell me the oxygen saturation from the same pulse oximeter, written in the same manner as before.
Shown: % 94
